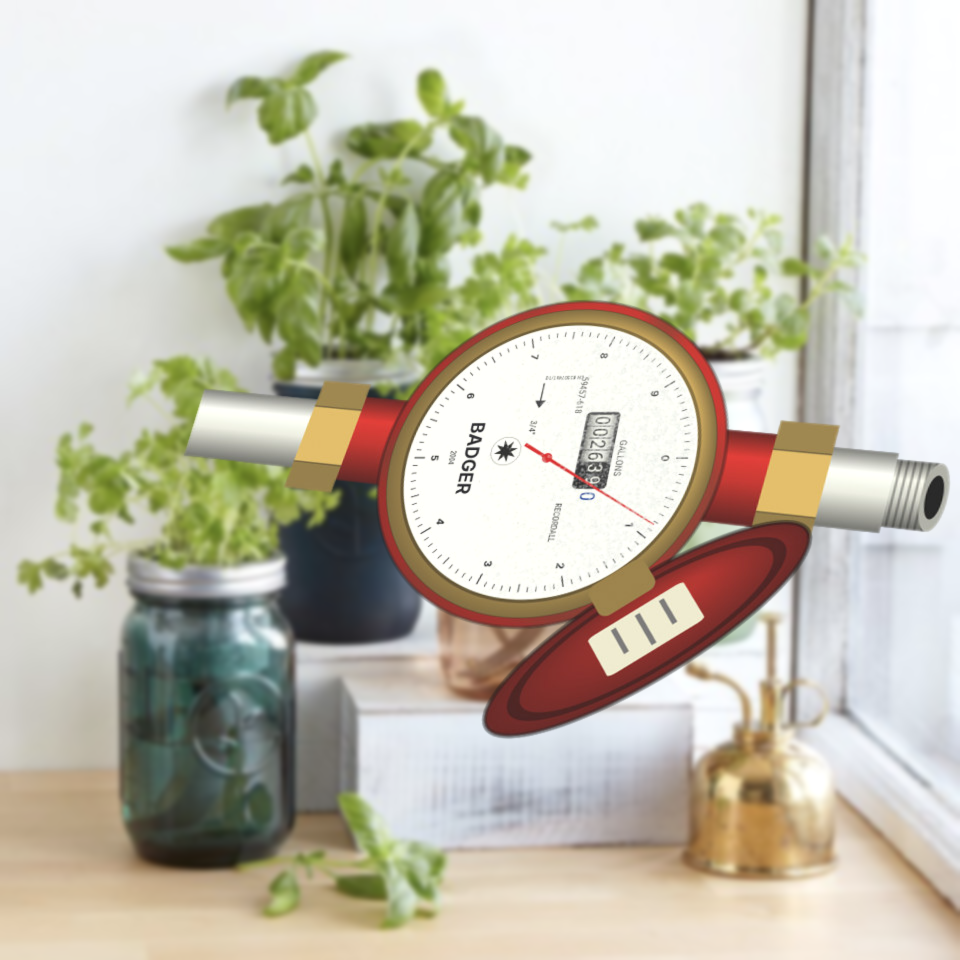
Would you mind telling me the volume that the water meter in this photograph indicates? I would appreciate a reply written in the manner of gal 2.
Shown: gal 26390.8
